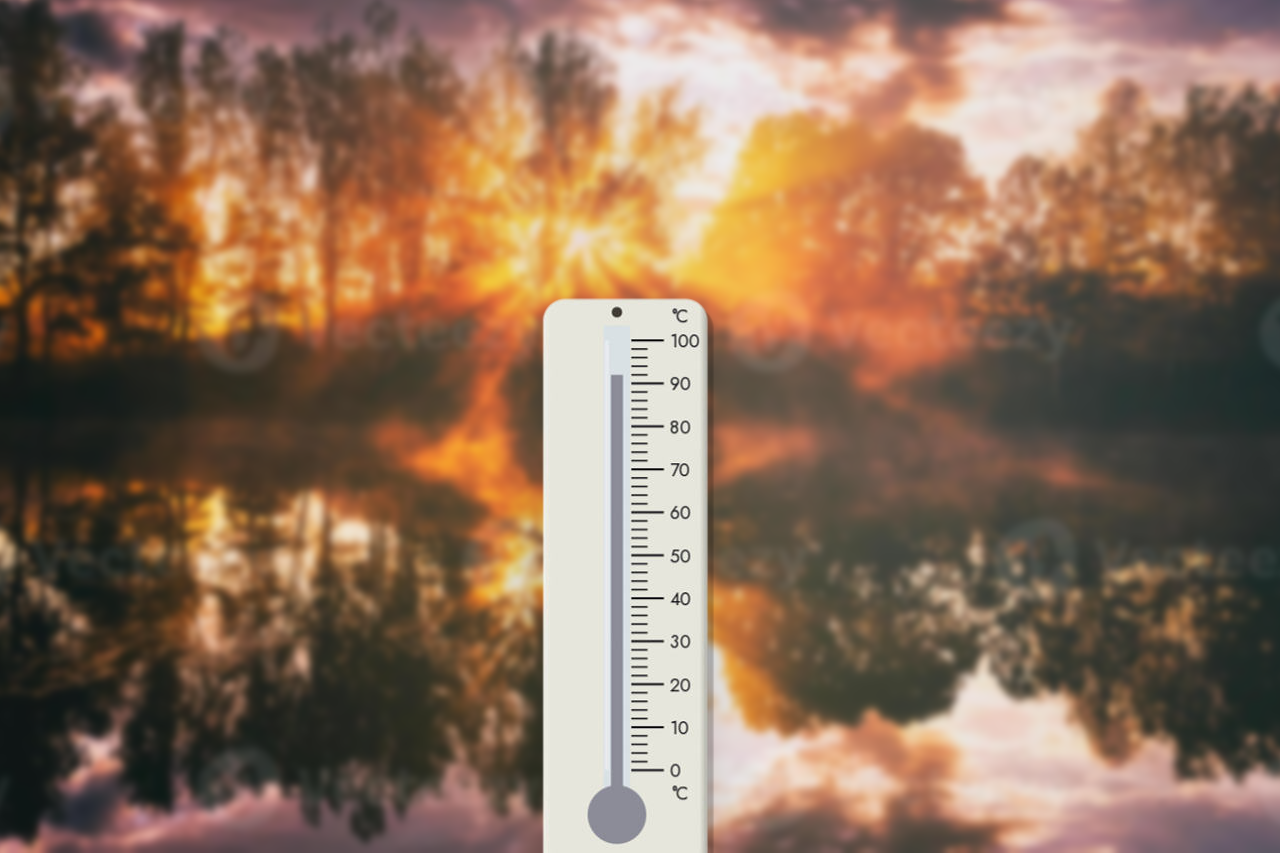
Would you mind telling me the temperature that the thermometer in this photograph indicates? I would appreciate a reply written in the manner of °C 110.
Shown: °C 92
